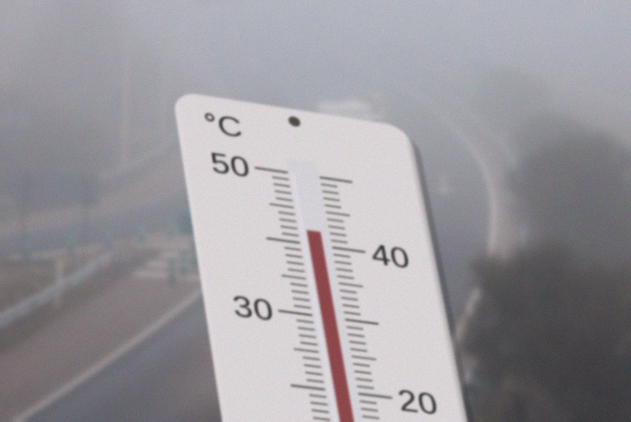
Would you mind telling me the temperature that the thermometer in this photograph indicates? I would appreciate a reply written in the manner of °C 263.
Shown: °C 42
